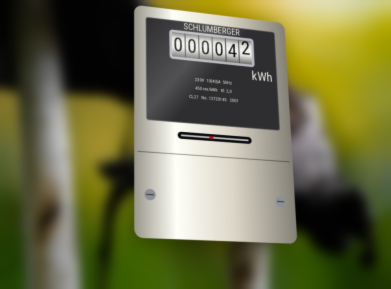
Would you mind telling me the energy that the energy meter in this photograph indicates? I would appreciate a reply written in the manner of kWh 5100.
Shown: kWh 42
